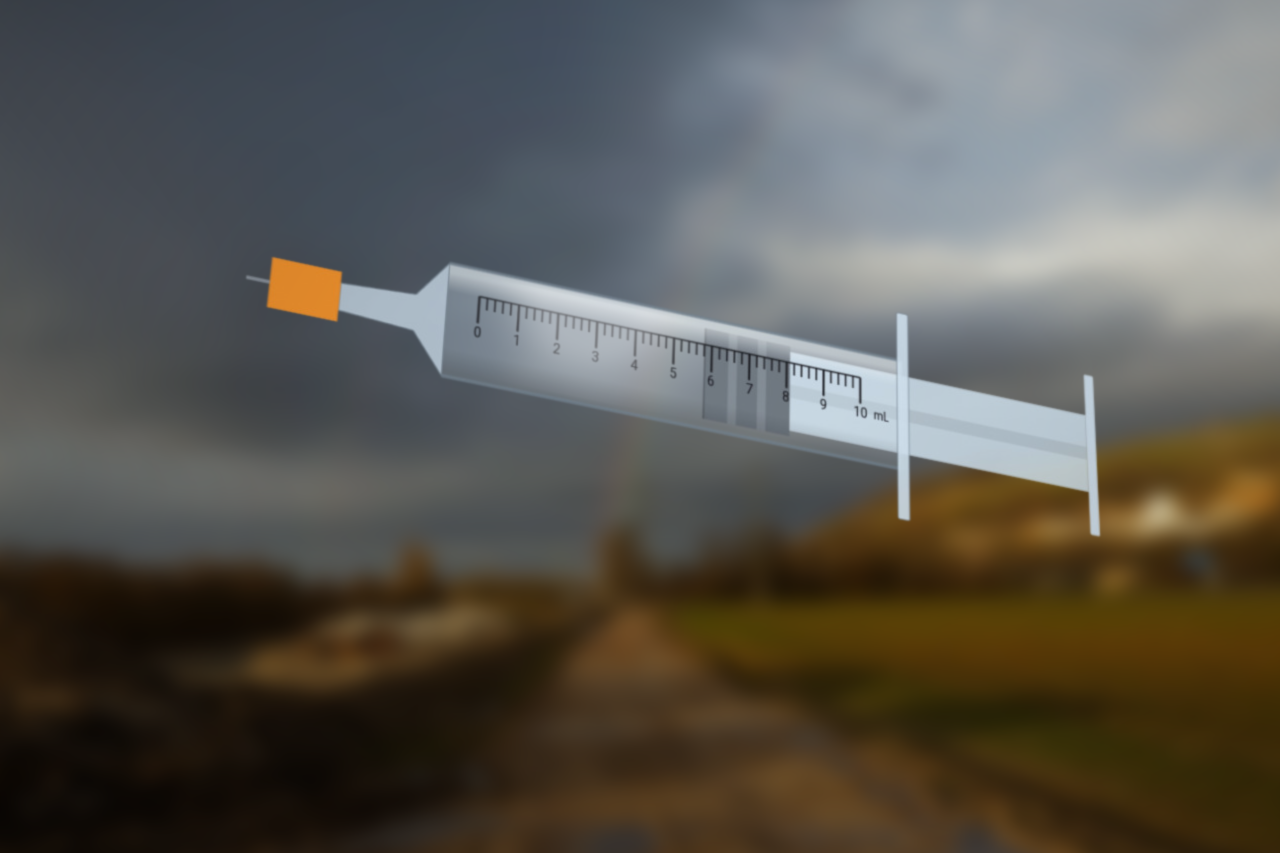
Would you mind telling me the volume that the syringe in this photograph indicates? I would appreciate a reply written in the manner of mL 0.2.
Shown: mL 5.8
